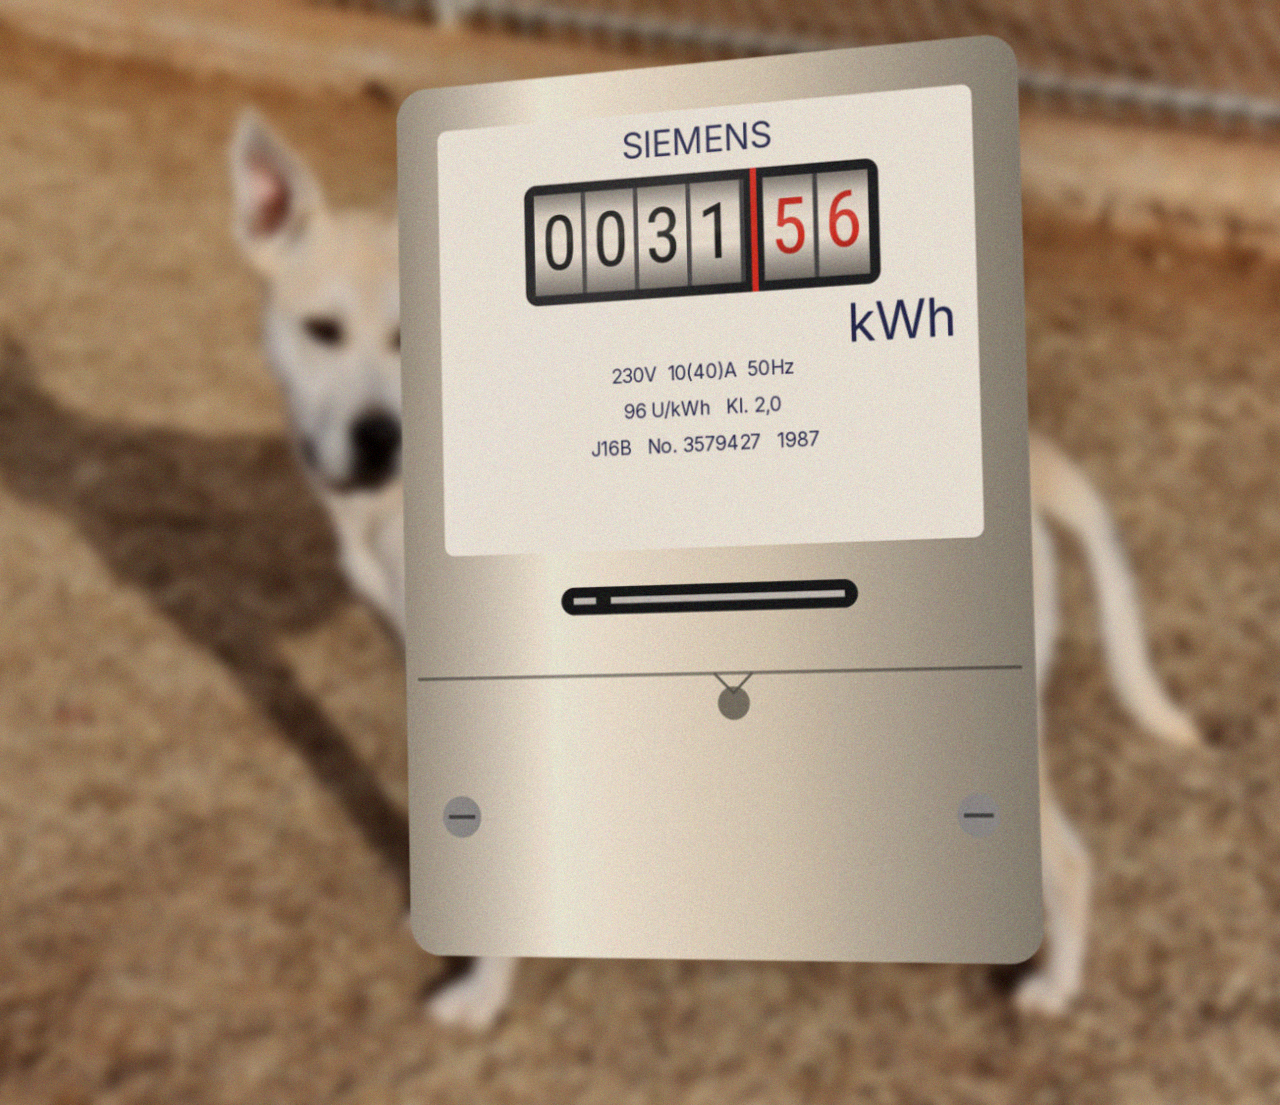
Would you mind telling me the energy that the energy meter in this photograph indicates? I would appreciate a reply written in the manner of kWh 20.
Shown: kWh 31.56
